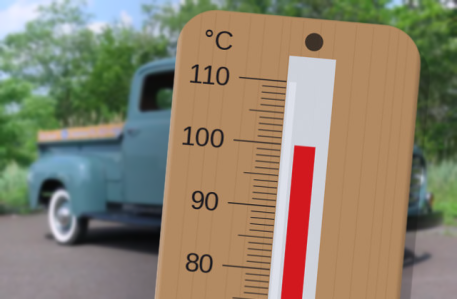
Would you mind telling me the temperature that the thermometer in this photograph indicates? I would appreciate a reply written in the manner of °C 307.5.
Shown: °C 100
